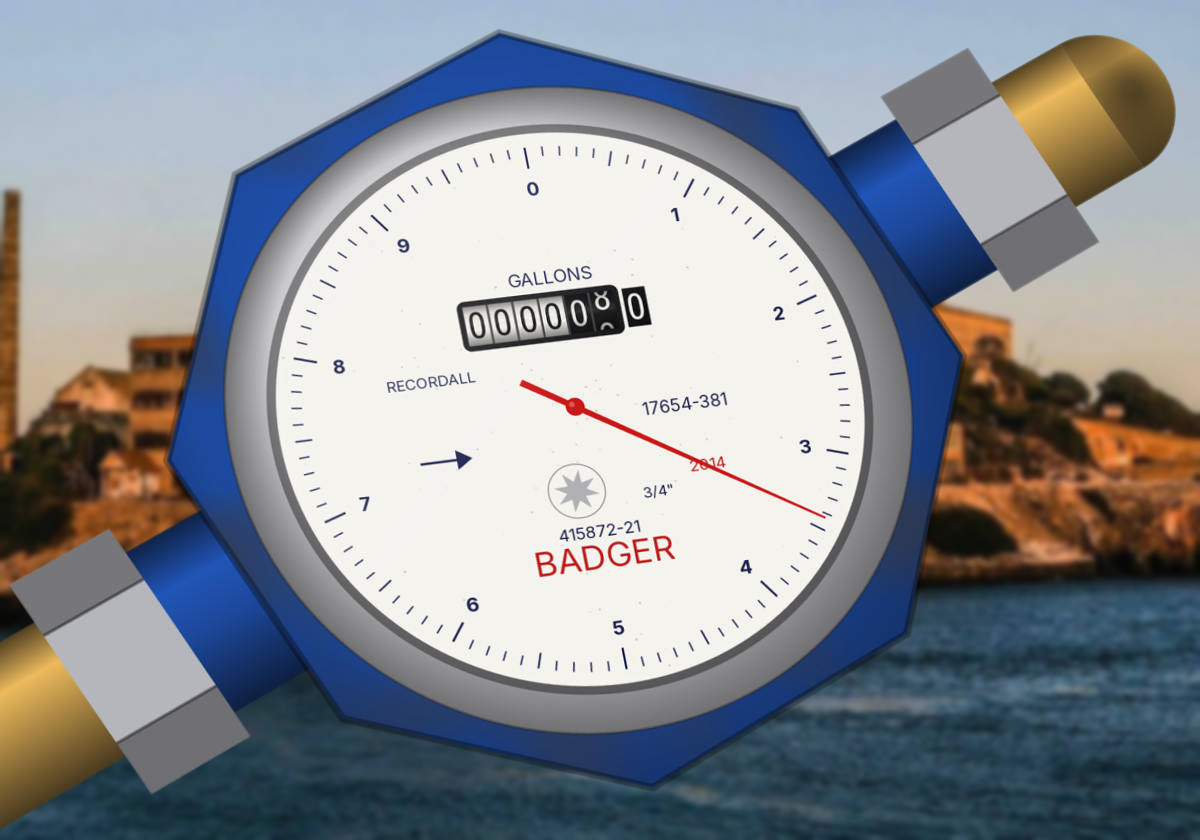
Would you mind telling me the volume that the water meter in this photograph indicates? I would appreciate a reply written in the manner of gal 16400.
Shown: gal 83.4
